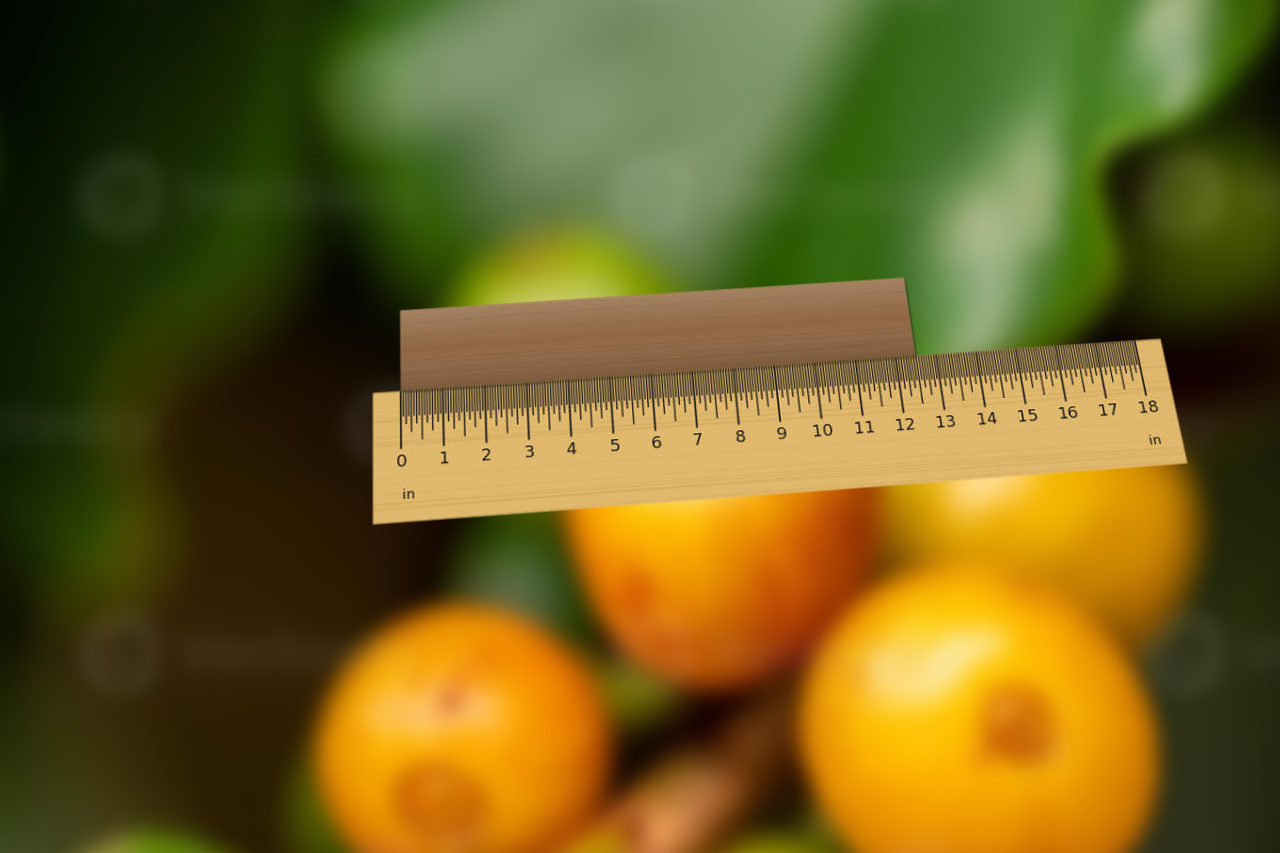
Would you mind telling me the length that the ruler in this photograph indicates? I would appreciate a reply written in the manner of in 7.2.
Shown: in 12.5
